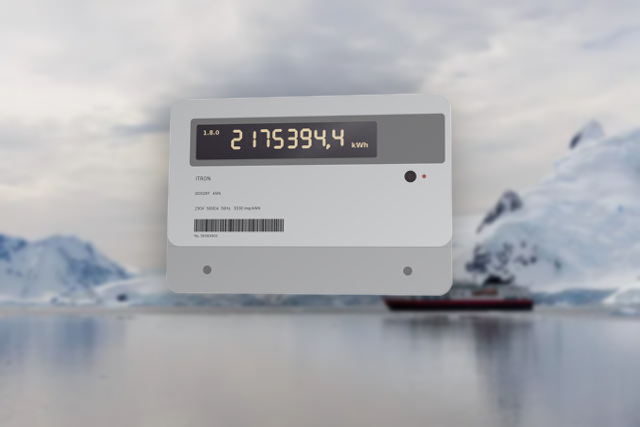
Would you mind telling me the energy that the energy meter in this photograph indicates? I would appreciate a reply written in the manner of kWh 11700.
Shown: kWh 2175394.4
